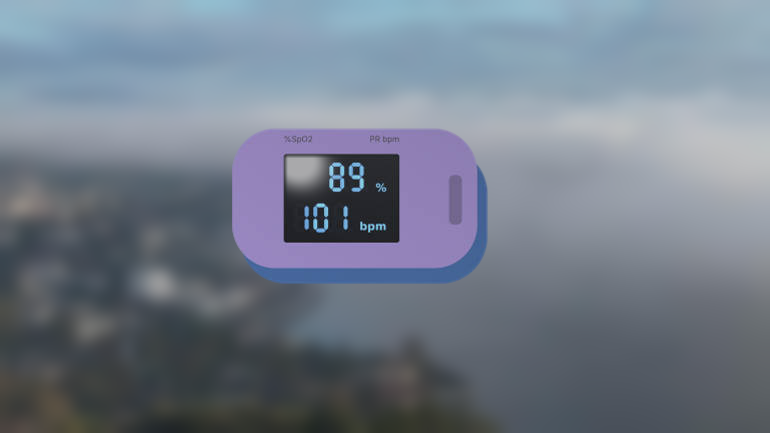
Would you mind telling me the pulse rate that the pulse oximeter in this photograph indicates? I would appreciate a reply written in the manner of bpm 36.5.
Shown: bpm 101
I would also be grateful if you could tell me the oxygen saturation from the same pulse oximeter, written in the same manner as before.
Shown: % 89
